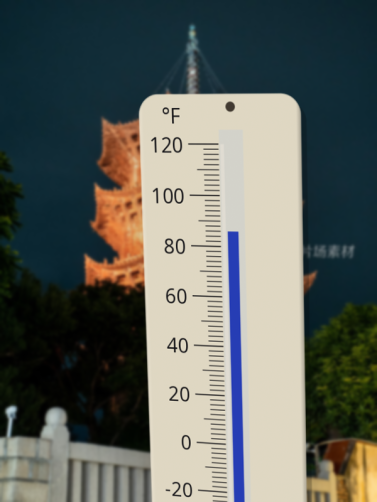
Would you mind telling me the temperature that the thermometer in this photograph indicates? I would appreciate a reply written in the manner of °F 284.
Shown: °F 86
